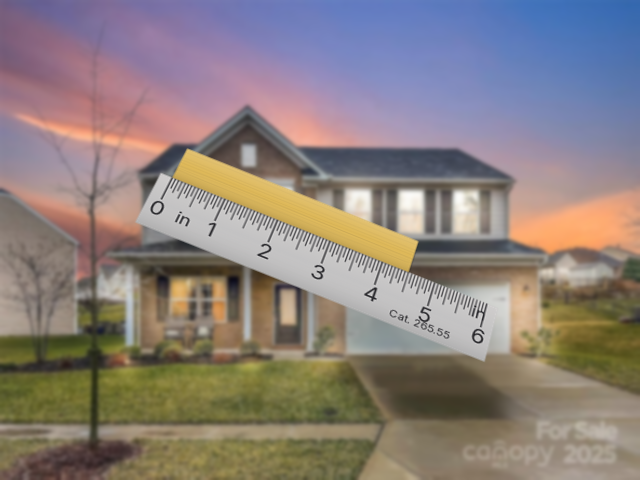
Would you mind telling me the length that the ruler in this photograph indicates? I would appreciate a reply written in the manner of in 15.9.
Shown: in 4.5
